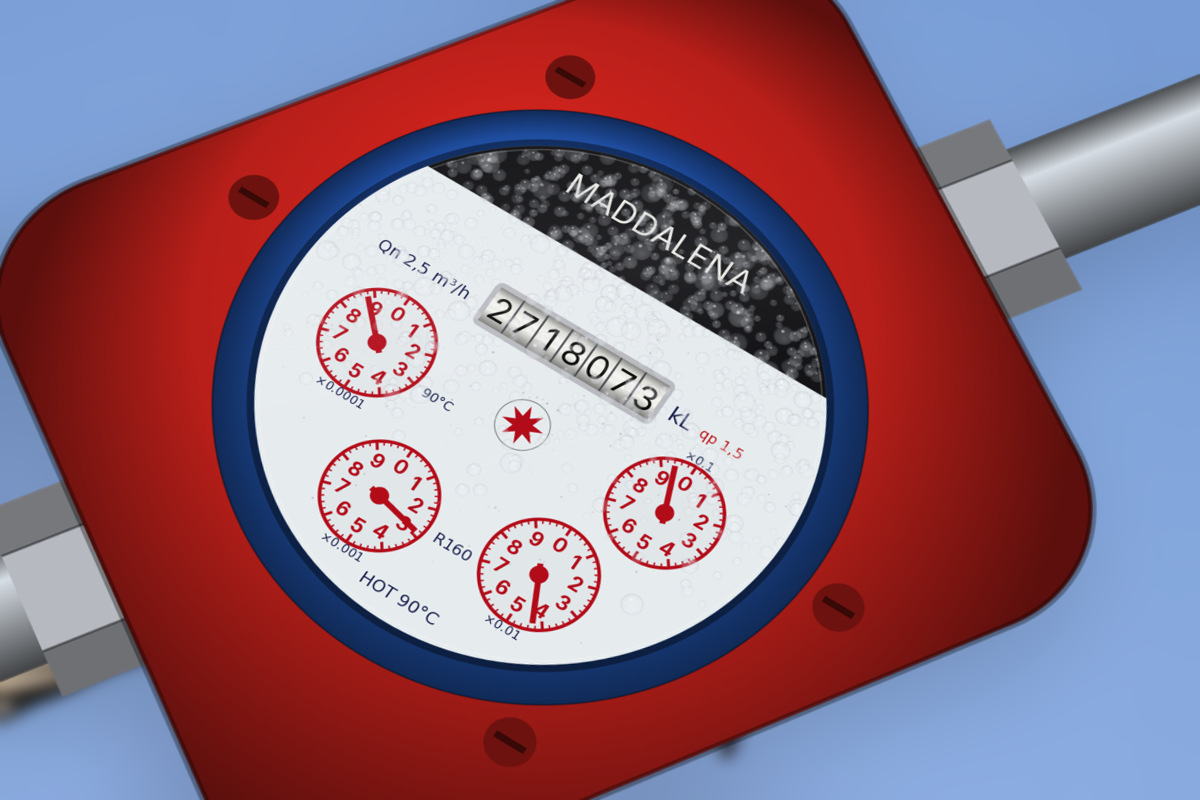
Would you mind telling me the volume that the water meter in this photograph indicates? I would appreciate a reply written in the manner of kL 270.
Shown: kL 2718072.9428
